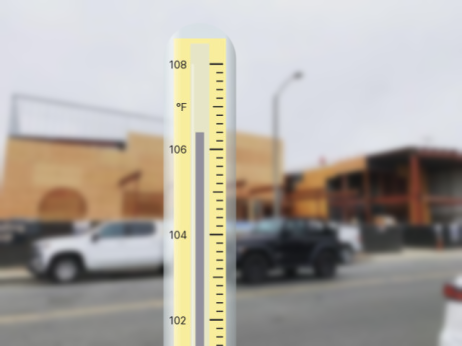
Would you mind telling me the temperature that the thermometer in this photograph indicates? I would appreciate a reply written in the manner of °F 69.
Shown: °F 106.4
